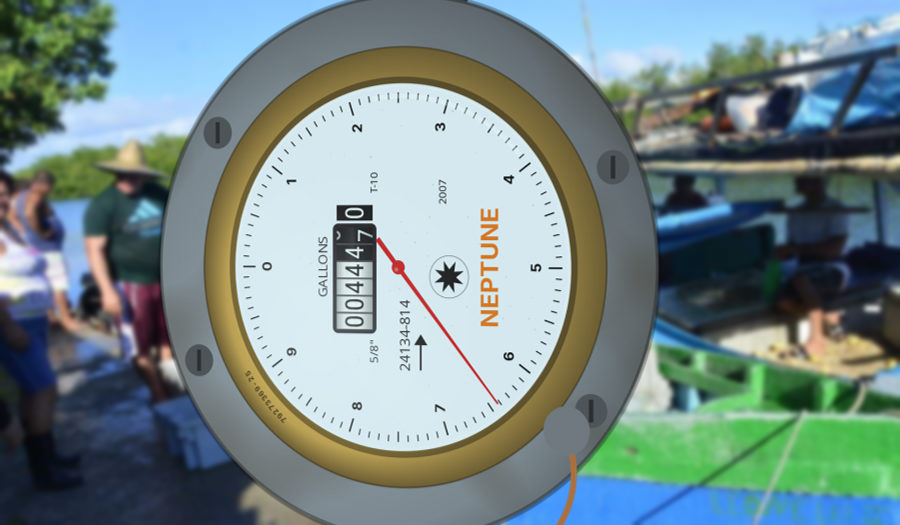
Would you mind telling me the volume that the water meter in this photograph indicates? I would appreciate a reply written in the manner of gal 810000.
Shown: gal 44466.4
